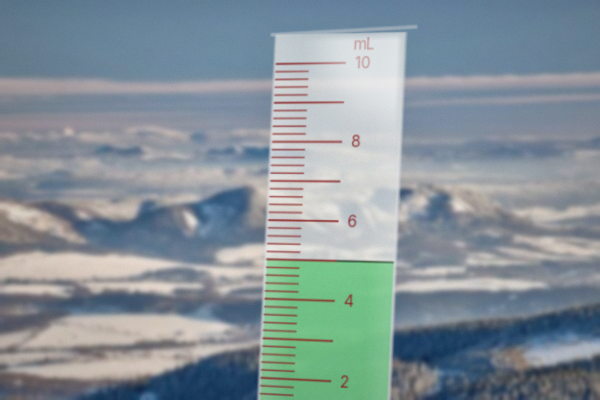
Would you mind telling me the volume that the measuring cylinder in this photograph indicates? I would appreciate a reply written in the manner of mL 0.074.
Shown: mL 5
